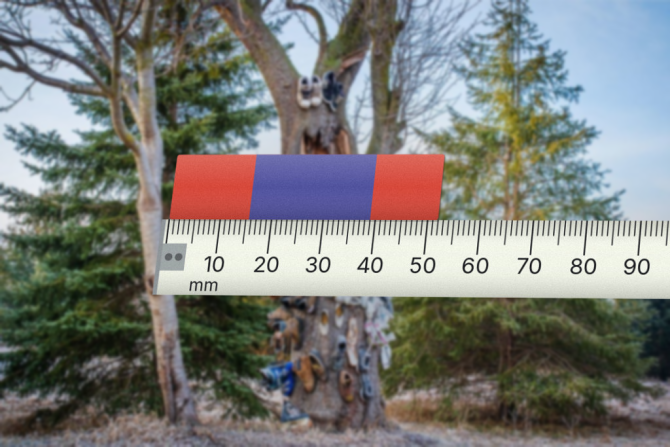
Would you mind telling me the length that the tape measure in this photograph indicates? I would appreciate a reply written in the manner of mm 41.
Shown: mm 52
